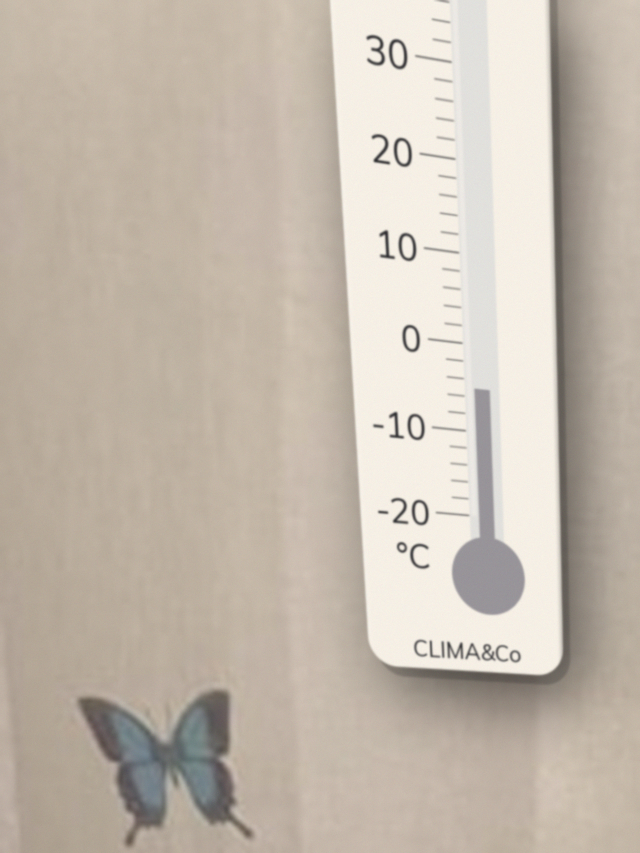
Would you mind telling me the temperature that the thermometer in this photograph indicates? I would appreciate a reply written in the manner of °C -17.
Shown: °C -5
